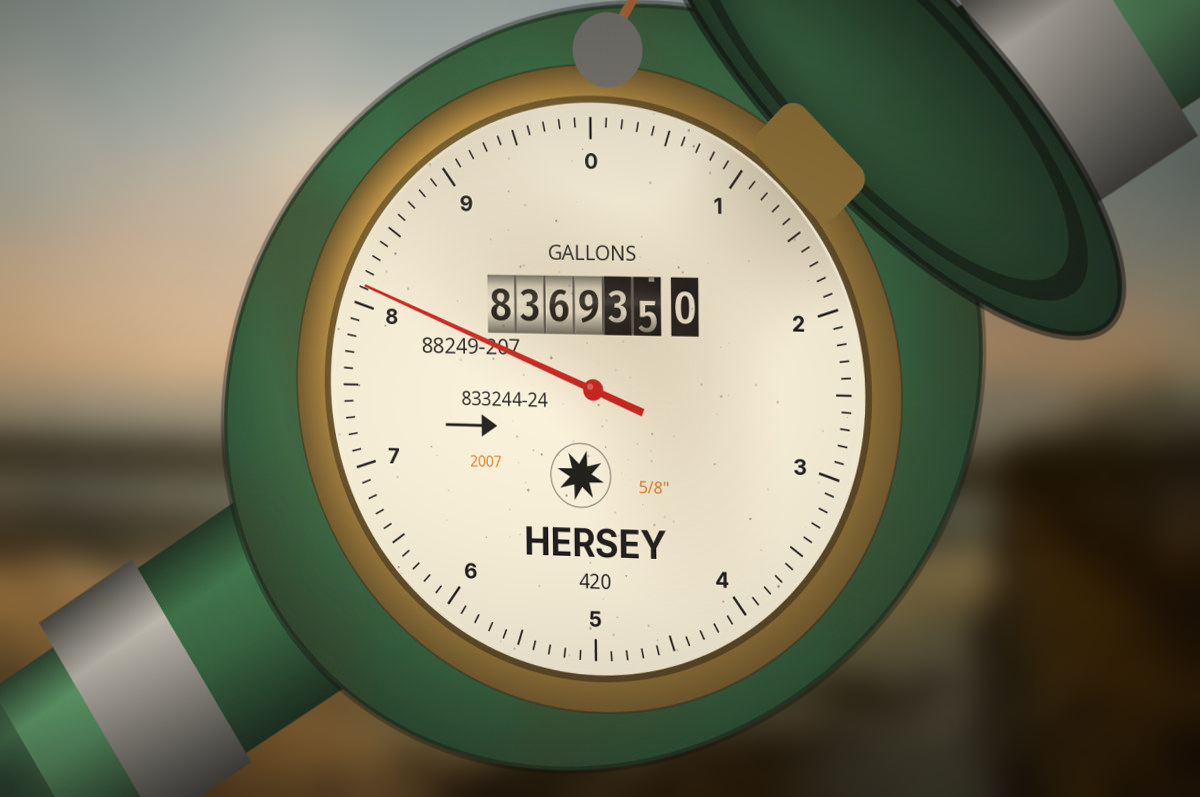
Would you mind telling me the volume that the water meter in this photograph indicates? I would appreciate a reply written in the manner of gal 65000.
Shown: gal 8369348.1
